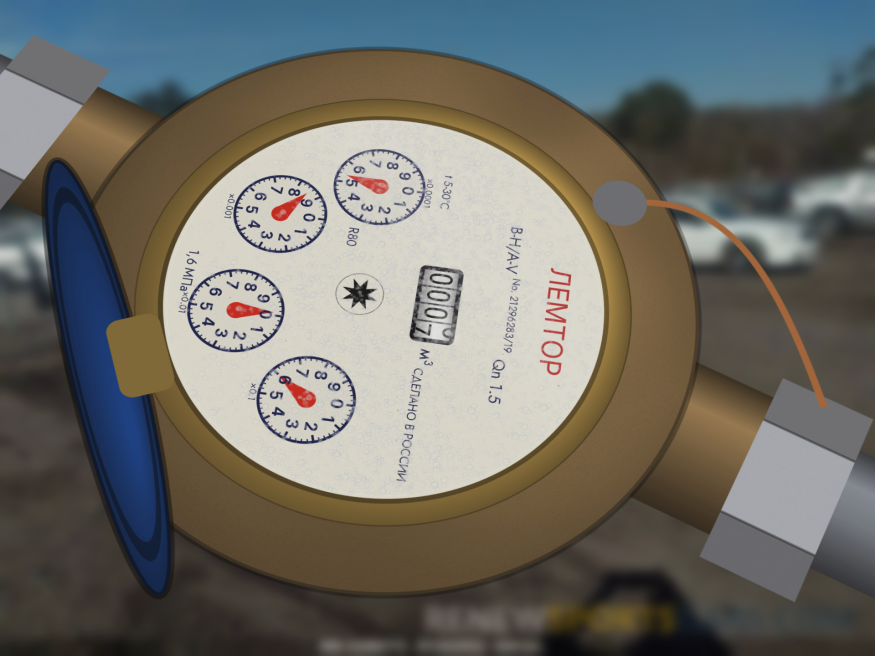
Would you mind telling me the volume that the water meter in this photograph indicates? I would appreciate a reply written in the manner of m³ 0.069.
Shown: m³ 6.5985
